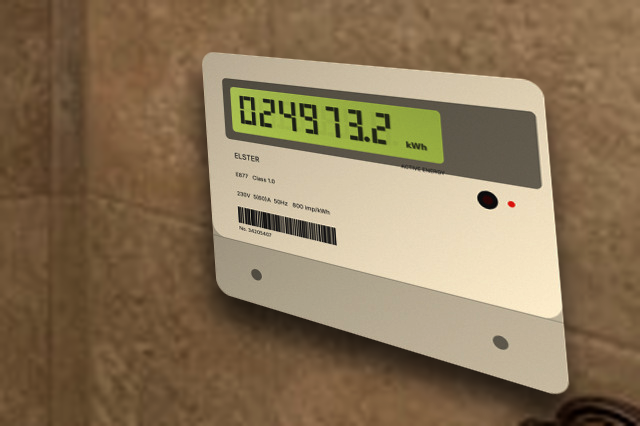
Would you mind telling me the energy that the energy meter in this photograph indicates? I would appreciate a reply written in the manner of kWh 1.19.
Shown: kWh 24973.2
